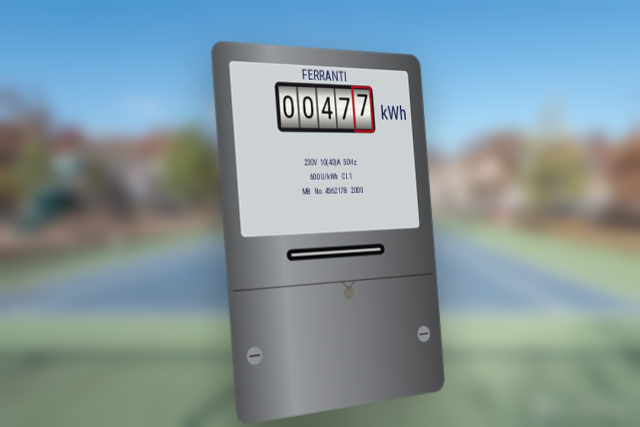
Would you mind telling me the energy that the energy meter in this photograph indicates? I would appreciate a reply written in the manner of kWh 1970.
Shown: kWh 47.7
